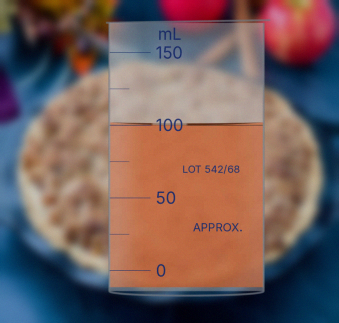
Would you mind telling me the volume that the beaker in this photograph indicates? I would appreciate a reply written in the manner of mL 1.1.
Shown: mL 100
